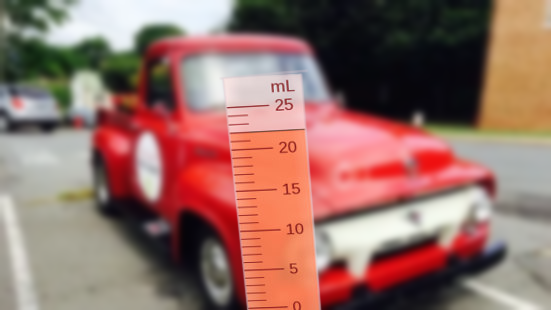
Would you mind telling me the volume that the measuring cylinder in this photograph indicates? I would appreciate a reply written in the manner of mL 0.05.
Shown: mL 22
